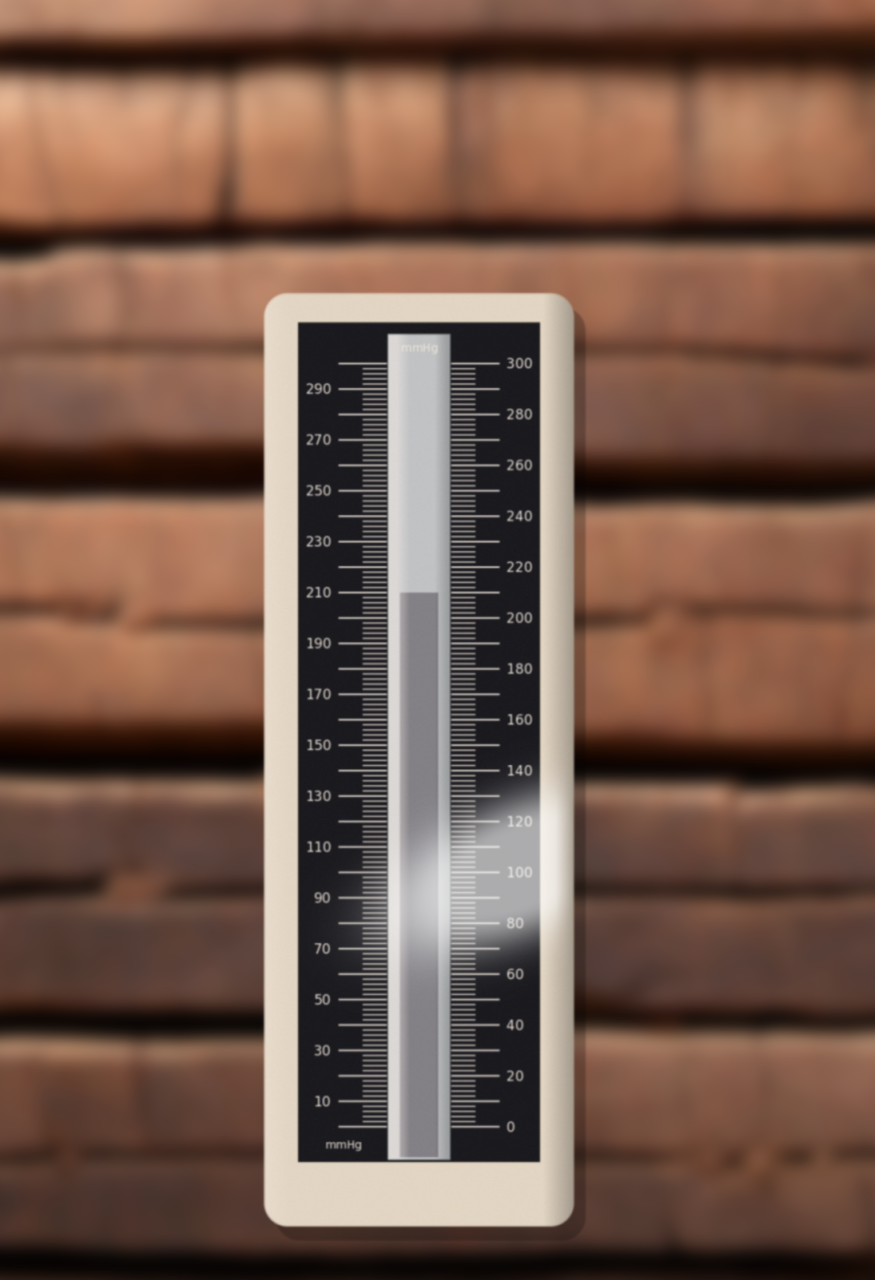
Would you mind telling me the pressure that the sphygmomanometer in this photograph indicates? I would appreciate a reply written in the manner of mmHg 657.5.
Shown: mmHg 210
